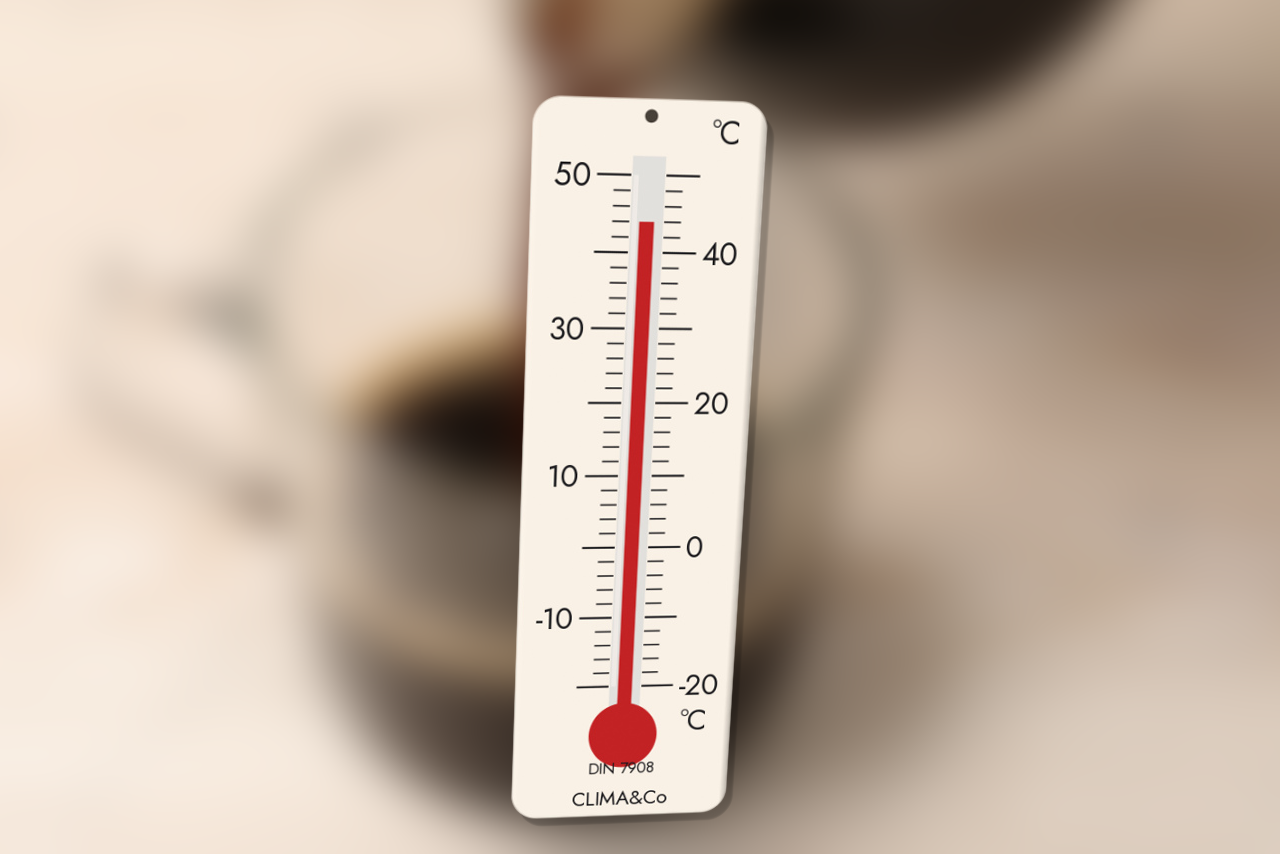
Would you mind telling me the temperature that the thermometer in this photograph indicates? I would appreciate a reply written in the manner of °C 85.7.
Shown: °C 44
